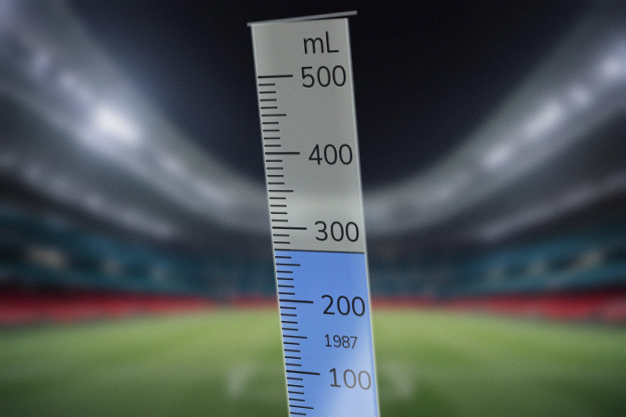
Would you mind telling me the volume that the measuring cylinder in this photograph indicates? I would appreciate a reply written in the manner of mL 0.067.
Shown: mL 270
